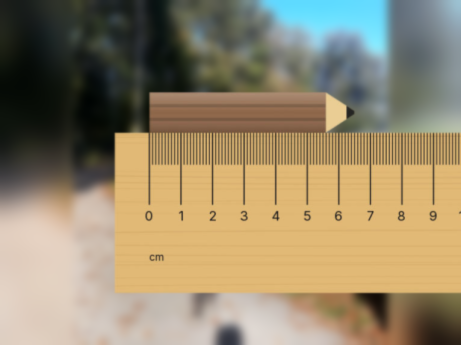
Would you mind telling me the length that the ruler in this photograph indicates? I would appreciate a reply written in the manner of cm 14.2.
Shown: cm 6.5
